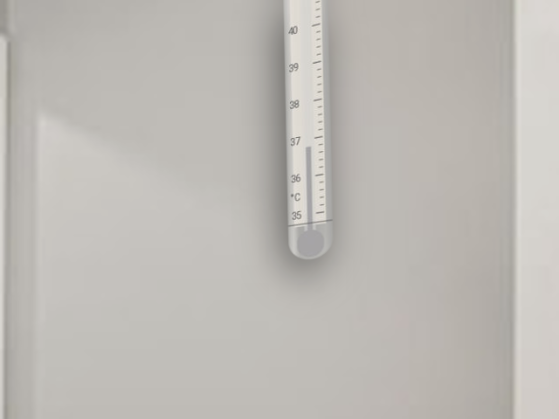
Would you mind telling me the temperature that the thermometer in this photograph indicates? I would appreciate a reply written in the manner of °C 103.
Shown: °C 36.8
